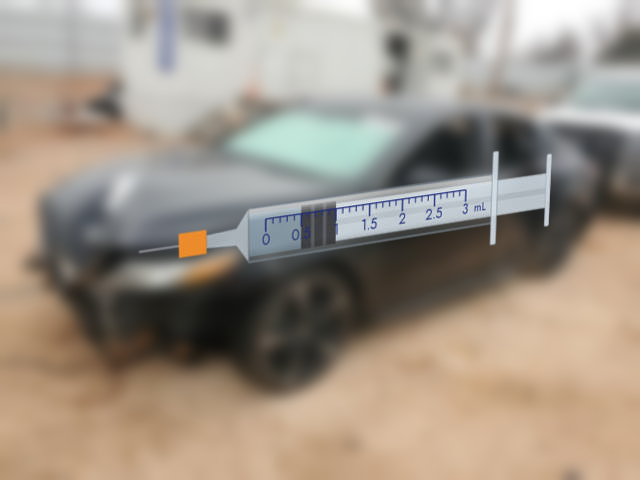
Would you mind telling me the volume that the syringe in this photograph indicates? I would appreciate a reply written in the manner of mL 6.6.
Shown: mL 0.5
